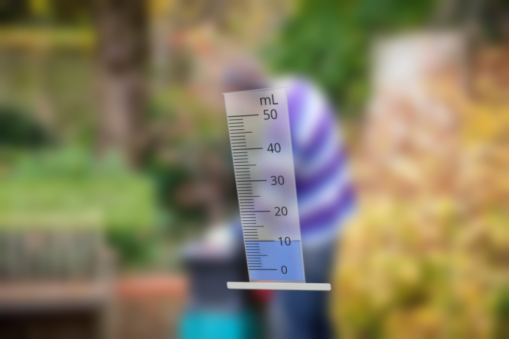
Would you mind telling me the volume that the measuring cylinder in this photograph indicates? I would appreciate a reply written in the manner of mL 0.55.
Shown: mL 10
